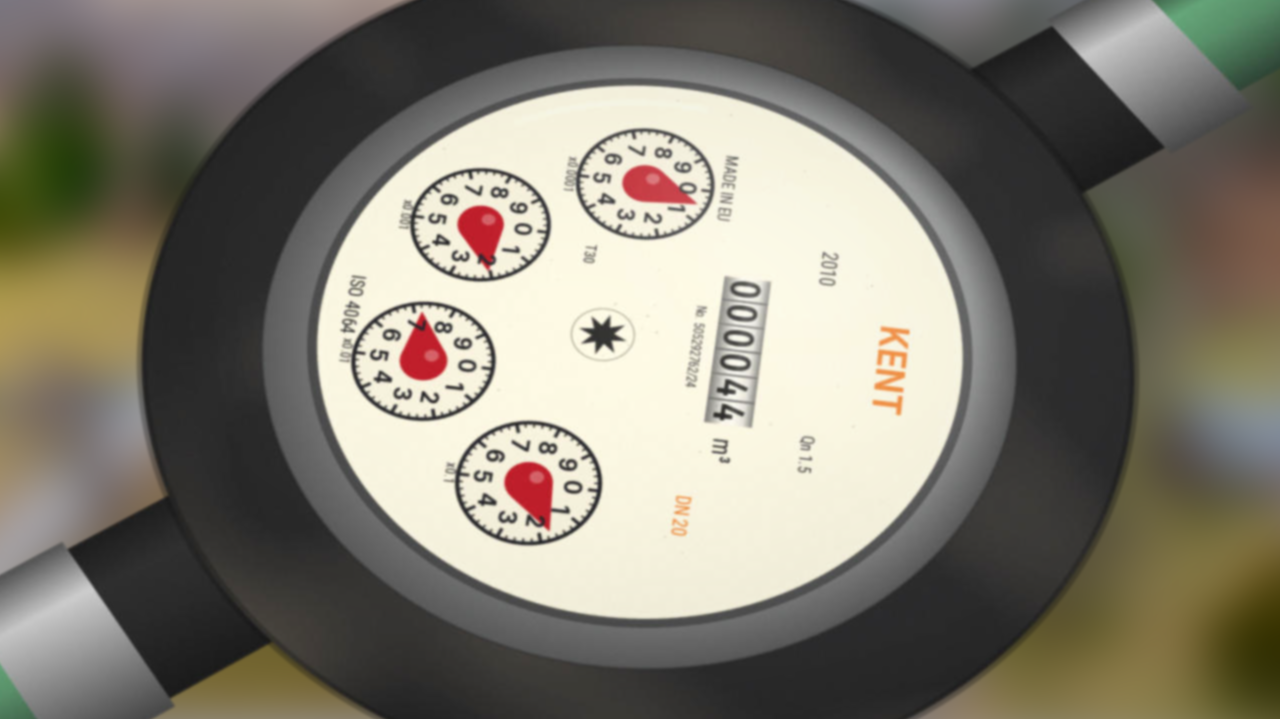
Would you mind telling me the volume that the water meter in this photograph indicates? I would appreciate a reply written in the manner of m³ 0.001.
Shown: m³ 44.1720
